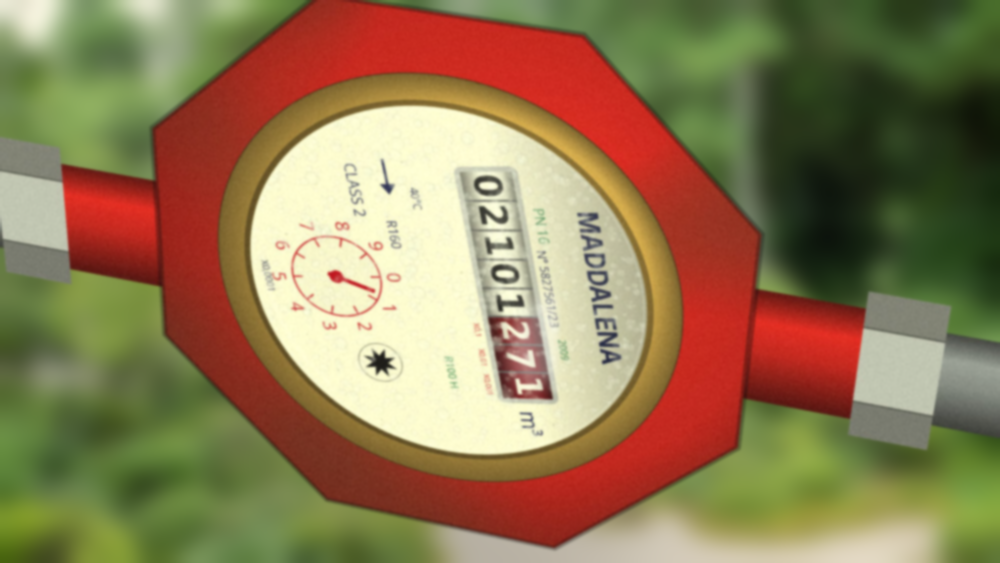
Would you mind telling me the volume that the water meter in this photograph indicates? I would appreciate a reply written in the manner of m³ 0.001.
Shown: m³ 2101.2710
